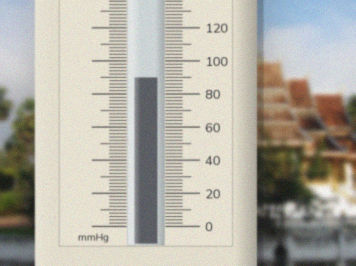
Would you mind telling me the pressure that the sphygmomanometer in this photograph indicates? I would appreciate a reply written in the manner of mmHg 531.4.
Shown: mmHg 90
